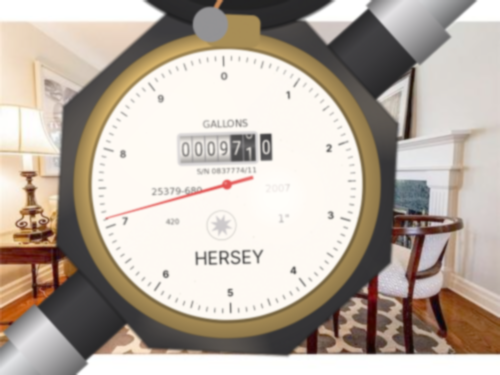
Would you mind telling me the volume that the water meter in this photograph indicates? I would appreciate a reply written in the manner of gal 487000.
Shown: gal 9707.1
